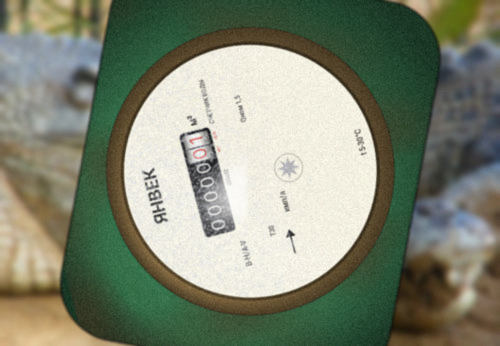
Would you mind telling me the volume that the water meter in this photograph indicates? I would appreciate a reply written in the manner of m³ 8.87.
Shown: m³ 0.01
